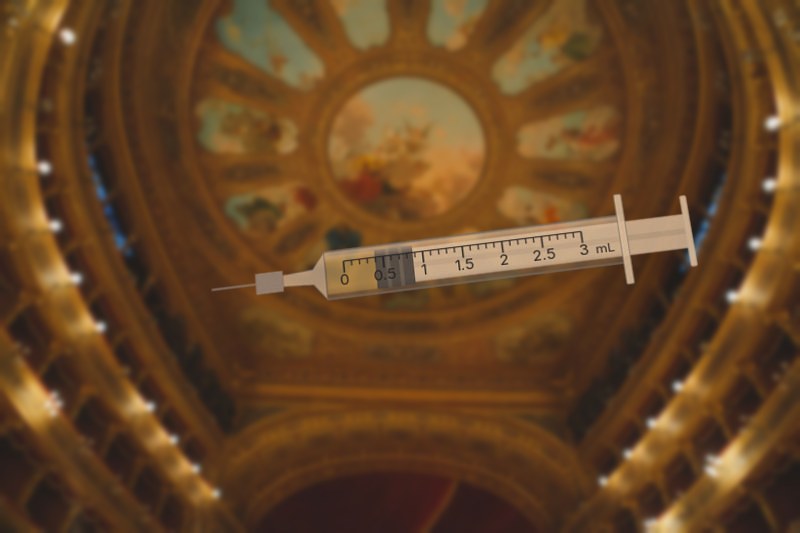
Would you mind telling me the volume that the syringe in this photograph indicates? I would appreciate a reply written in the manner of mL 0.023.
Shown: mL 0.4
